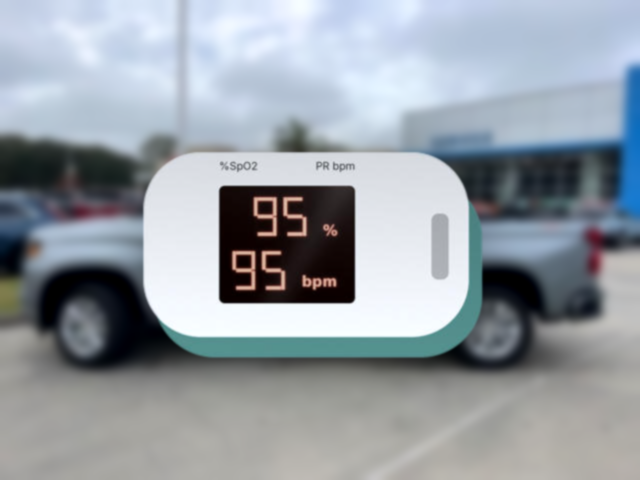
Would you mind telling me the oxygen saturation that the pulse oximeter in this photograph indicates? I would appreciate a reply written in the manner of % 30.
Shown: % 95
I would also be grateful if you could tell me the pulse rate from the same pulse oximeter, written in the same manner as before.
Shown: bpm 95
